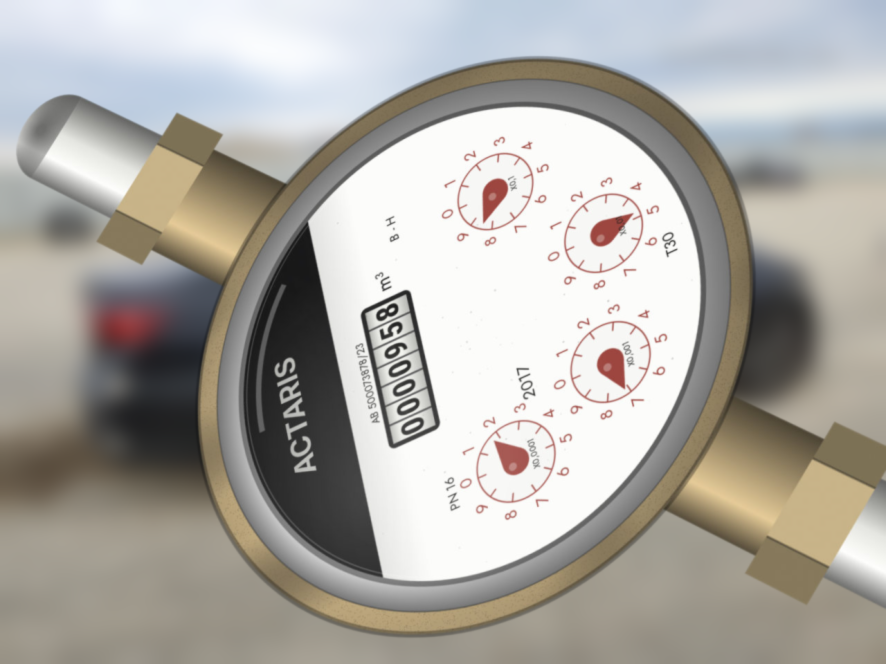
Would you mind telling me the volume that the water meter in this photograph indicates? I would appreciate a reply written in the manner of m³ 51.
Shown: m³ 958.8471
